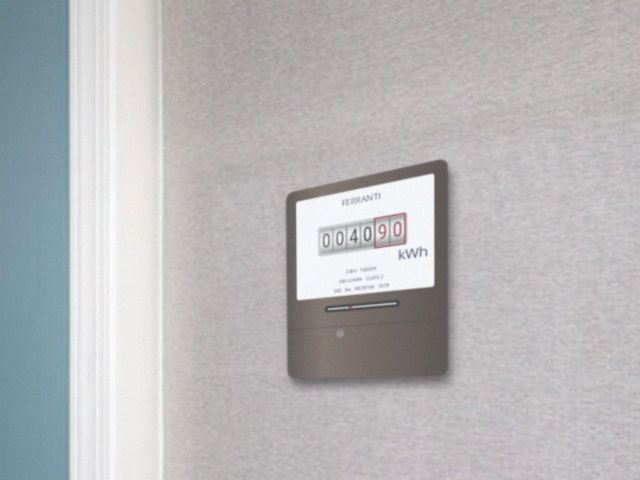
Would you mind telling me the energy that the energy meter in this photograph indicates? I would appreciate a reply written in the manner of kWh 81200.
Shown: kWh 40.90
